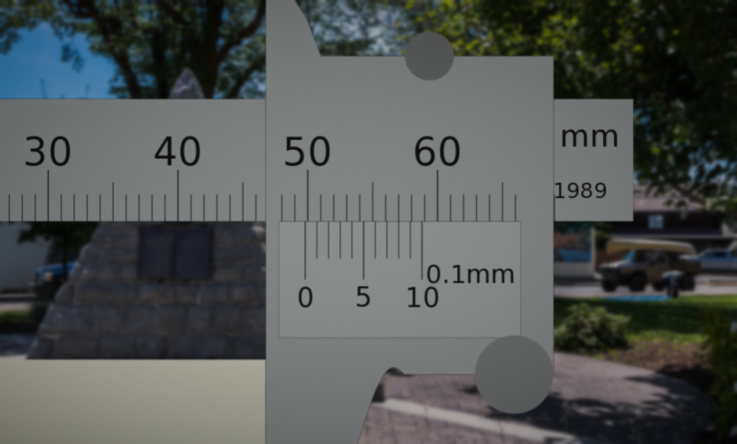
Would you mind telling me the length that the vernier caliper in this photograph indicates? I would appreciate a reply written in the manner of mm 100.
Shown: mm 49.8
